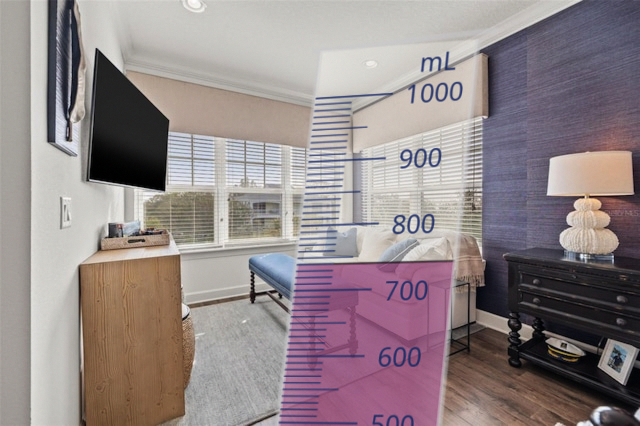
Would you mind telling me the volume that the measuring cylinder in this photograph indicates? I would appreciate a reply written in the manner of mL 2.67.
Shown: mL 740
